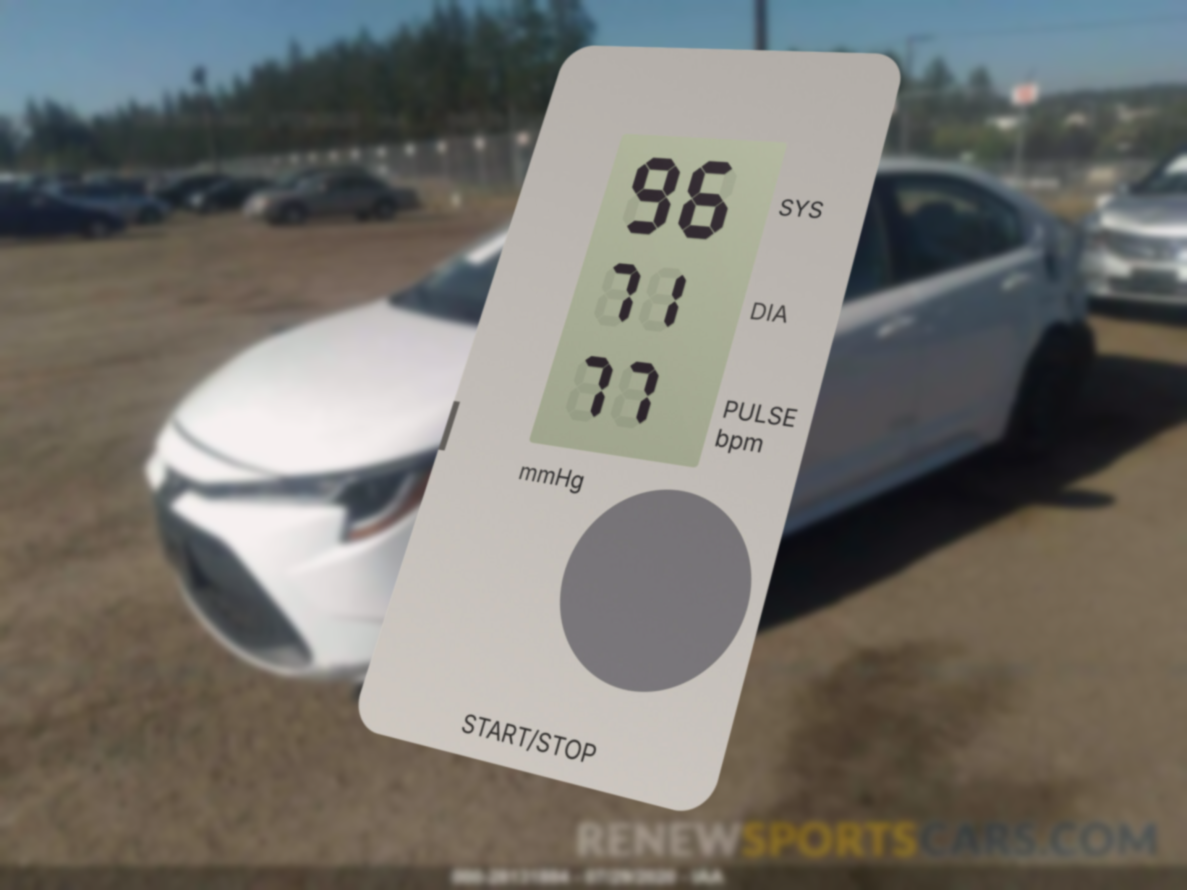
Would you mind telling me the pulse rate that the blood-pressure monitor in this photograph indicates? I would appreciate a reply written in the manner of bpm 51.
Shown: bpm 77
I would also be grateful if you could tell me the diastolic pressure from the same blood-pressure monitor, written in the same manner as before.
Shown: mmHg 71
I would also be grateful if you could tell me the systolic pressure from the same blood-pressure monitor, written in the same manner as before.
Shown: mmHg 96
